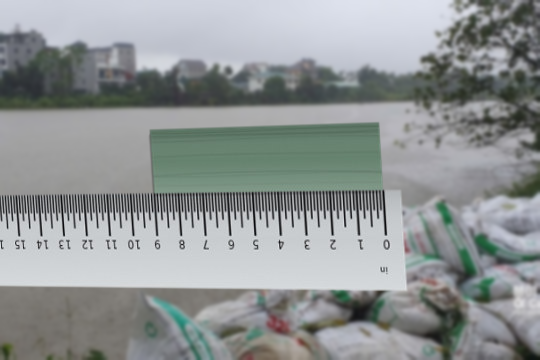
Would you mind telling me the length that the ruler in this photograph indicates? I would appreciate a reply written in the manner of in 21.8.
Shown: in 9
